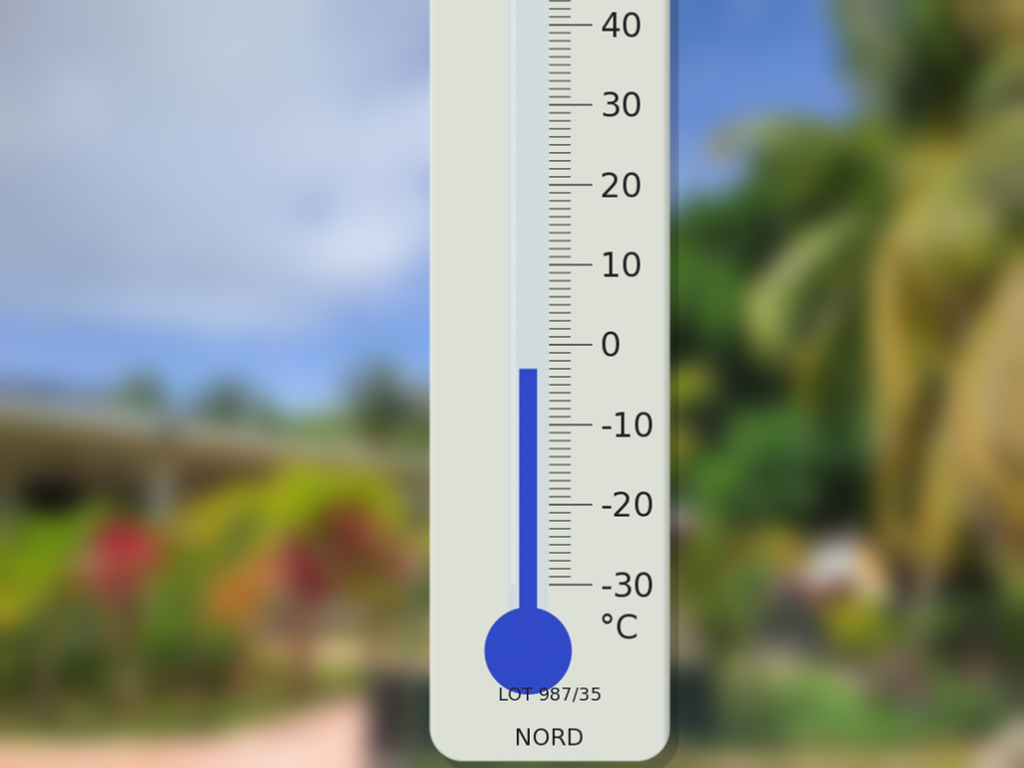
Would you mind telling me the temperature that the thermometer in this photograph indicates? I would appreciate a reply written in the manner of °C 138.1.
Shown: °C -3
